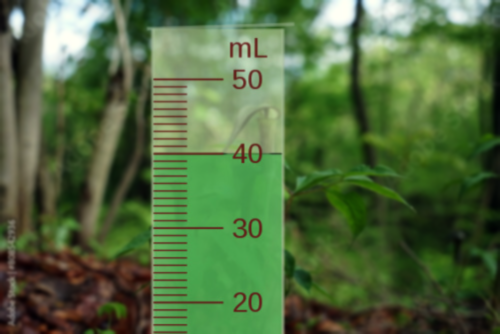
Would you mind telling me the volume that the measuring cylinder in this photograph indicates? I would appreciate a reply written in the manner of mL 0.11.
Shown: mL 40
